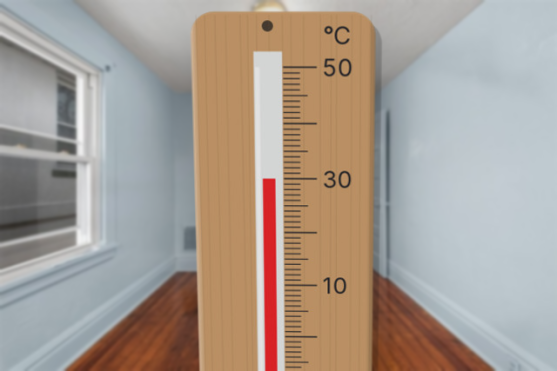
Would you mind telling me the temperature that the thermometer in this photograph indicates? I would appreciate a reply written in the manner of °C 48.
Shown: °C 30
